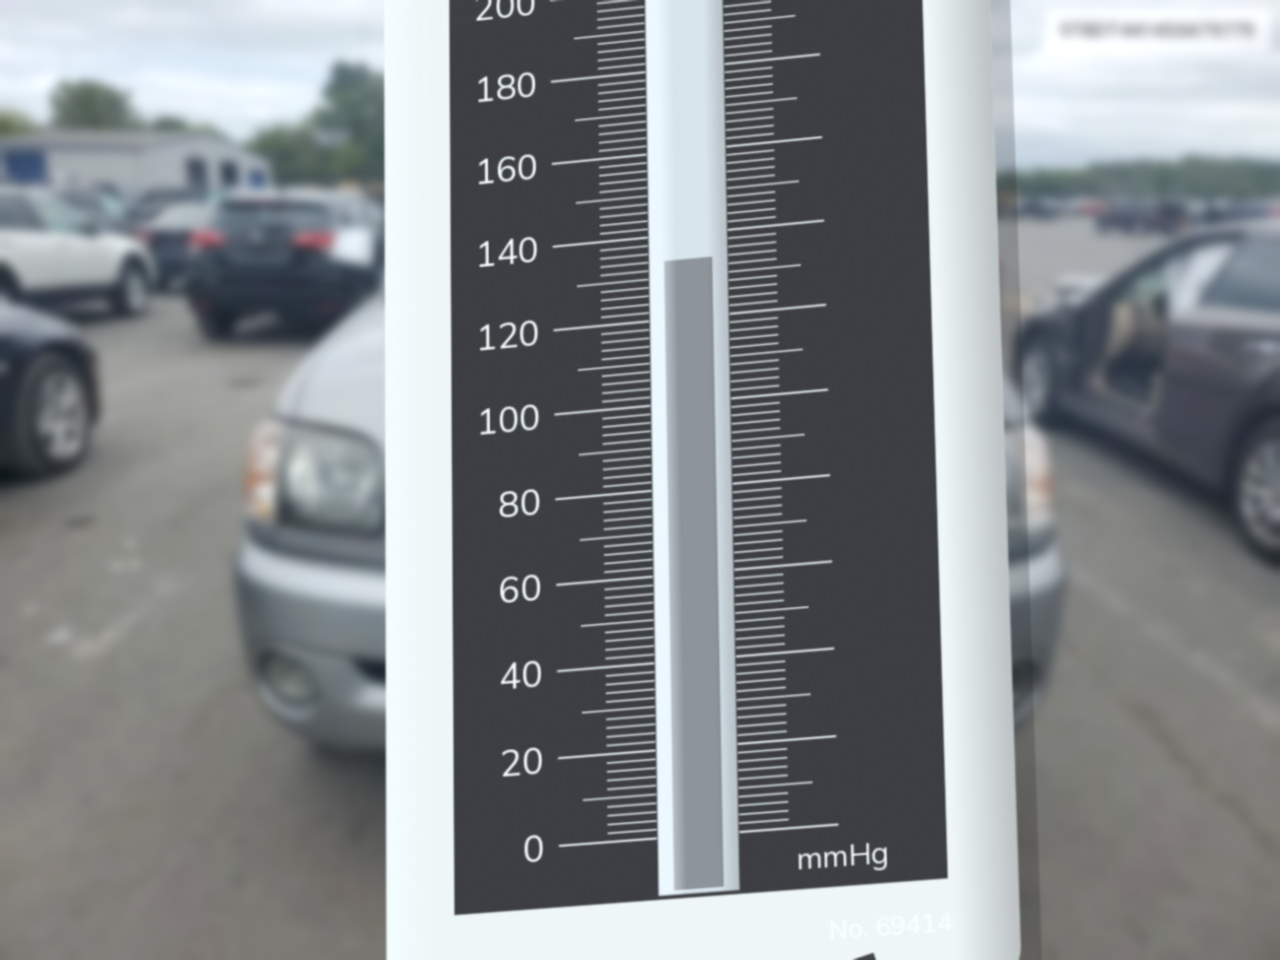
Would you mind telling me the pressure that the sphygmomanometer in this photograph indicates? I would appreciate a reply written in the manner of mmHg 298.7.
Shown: mmHg 134
